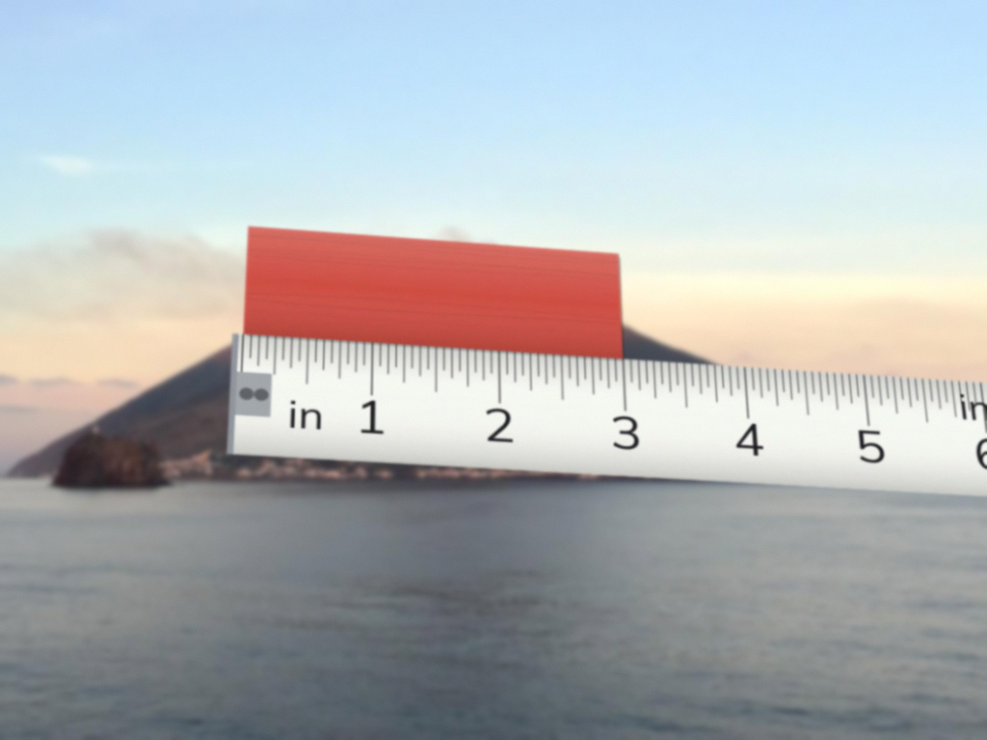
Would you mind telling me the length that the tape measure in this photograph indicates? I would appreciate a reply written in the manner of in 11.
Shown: in 3
